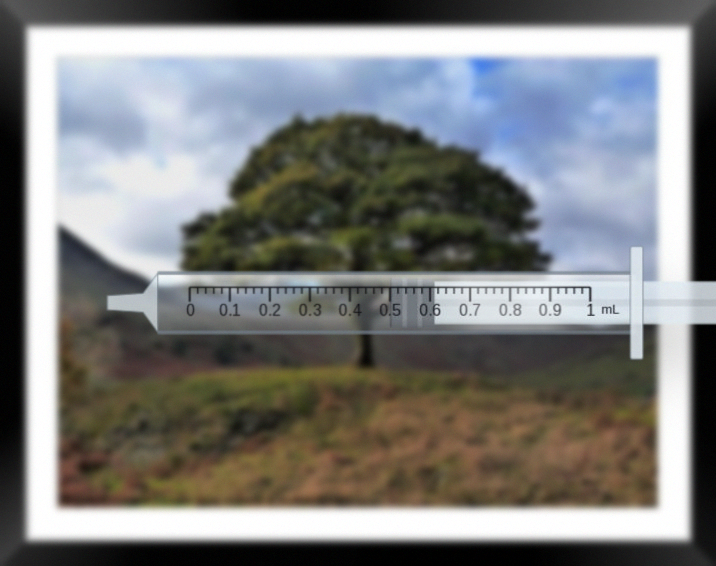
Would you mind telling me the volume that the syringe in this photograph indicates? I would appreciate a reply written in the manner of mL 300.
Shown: mL 0.5
